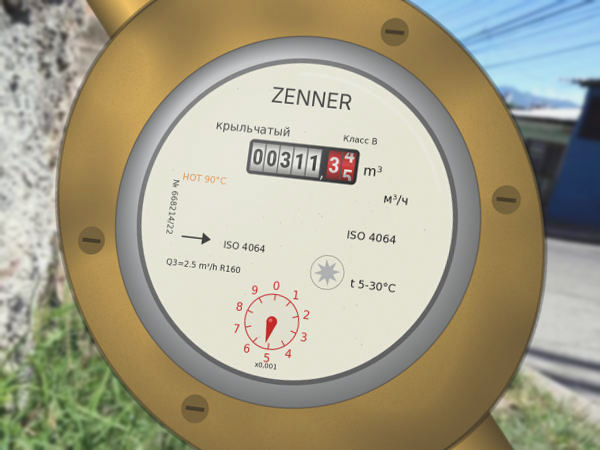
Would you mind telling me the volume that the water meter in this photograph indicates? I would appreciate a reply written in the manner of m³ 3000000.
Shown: m³ 311.345
